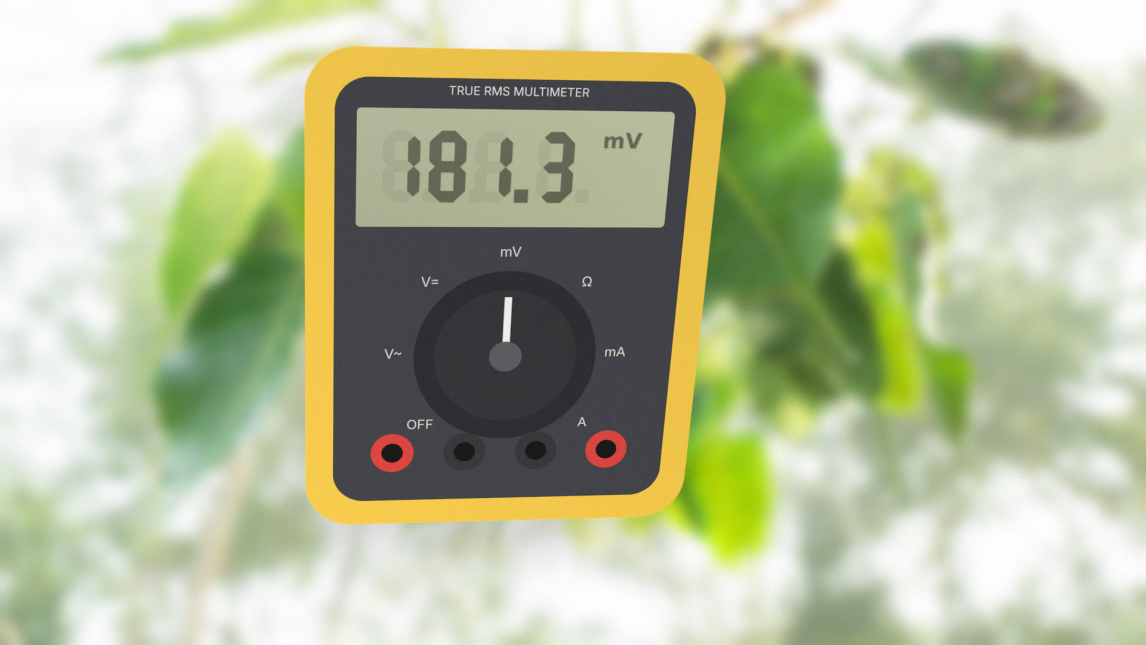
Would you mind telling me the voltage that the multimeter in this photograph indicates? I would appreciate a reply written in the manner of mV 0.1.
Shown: mV 181.3
